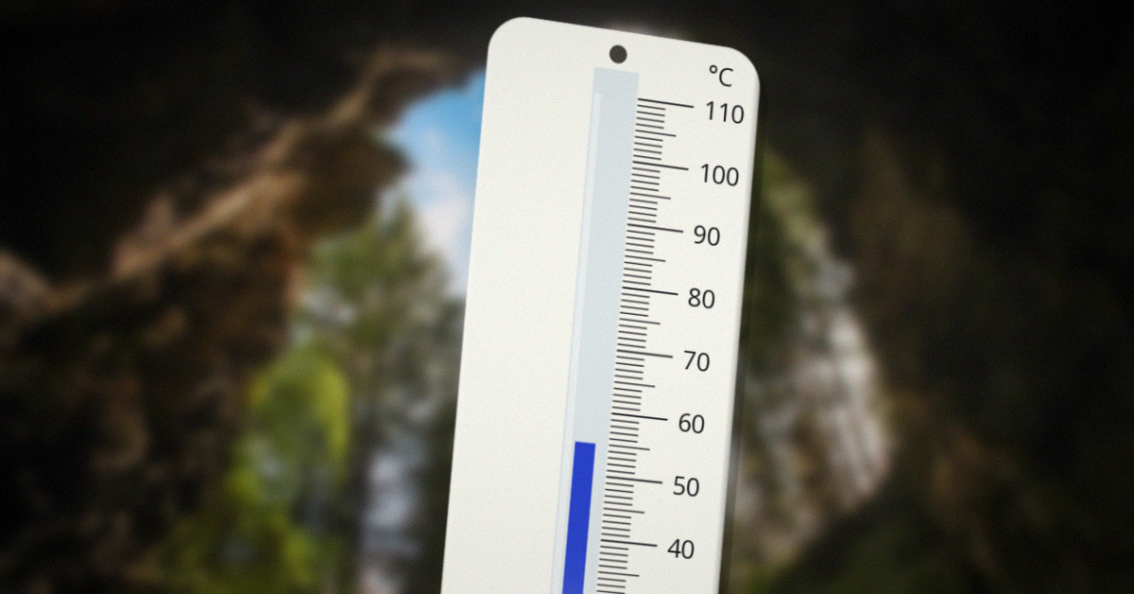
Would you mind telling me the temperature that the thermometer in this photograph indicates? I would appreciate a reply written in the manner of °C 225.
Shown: °C 55
